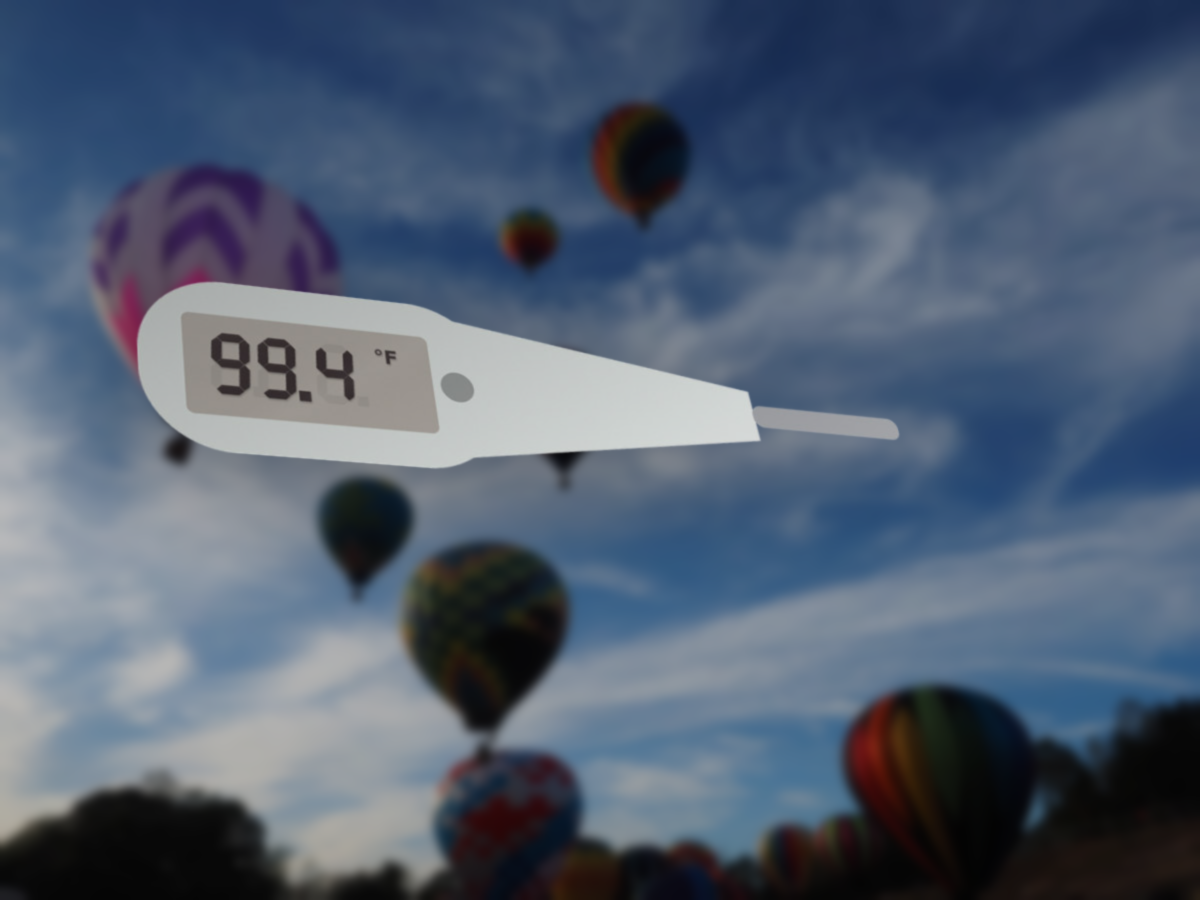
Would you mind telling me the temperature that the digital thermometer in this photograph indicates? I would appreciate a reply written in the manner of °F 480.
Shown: °F 99.4
